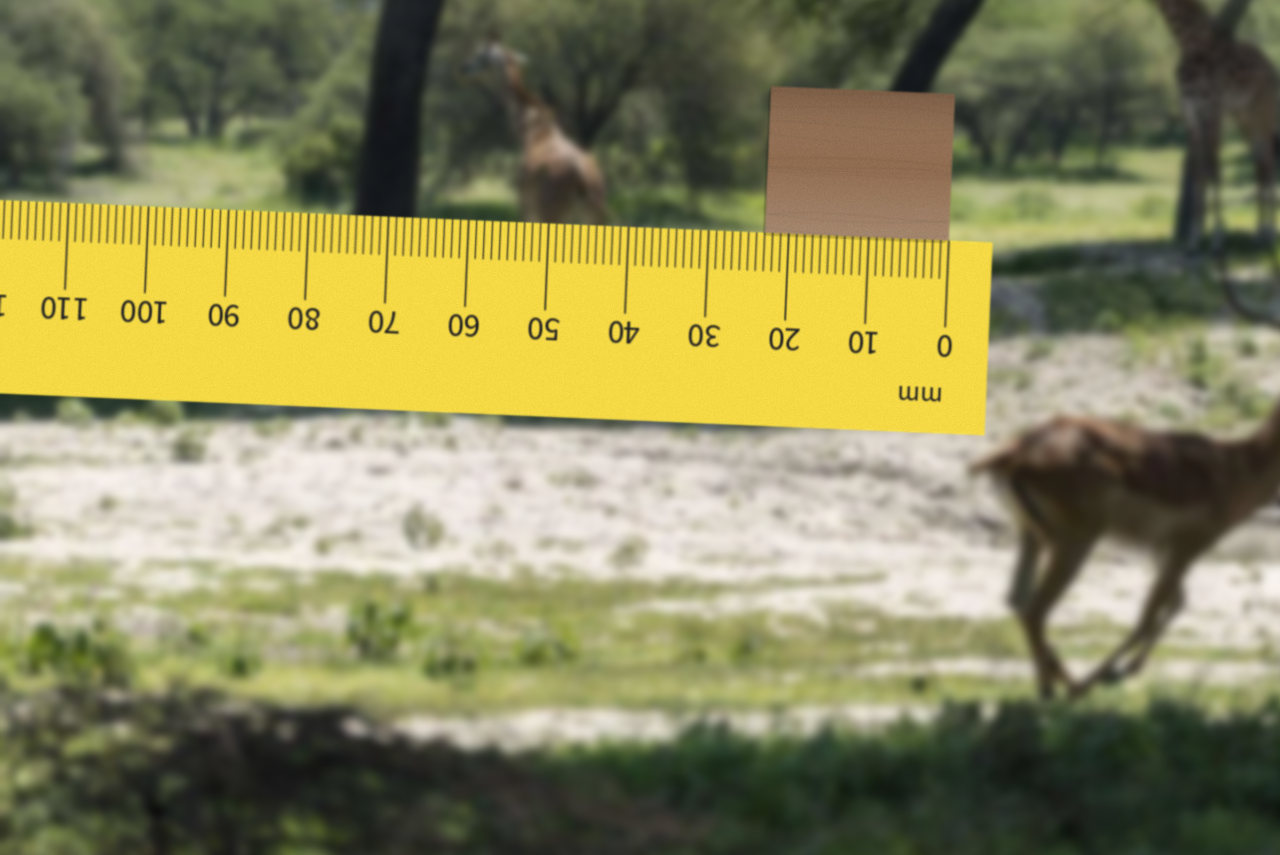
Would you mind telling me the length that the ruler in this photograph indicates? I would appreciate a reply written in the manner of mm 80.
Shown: mm 23
